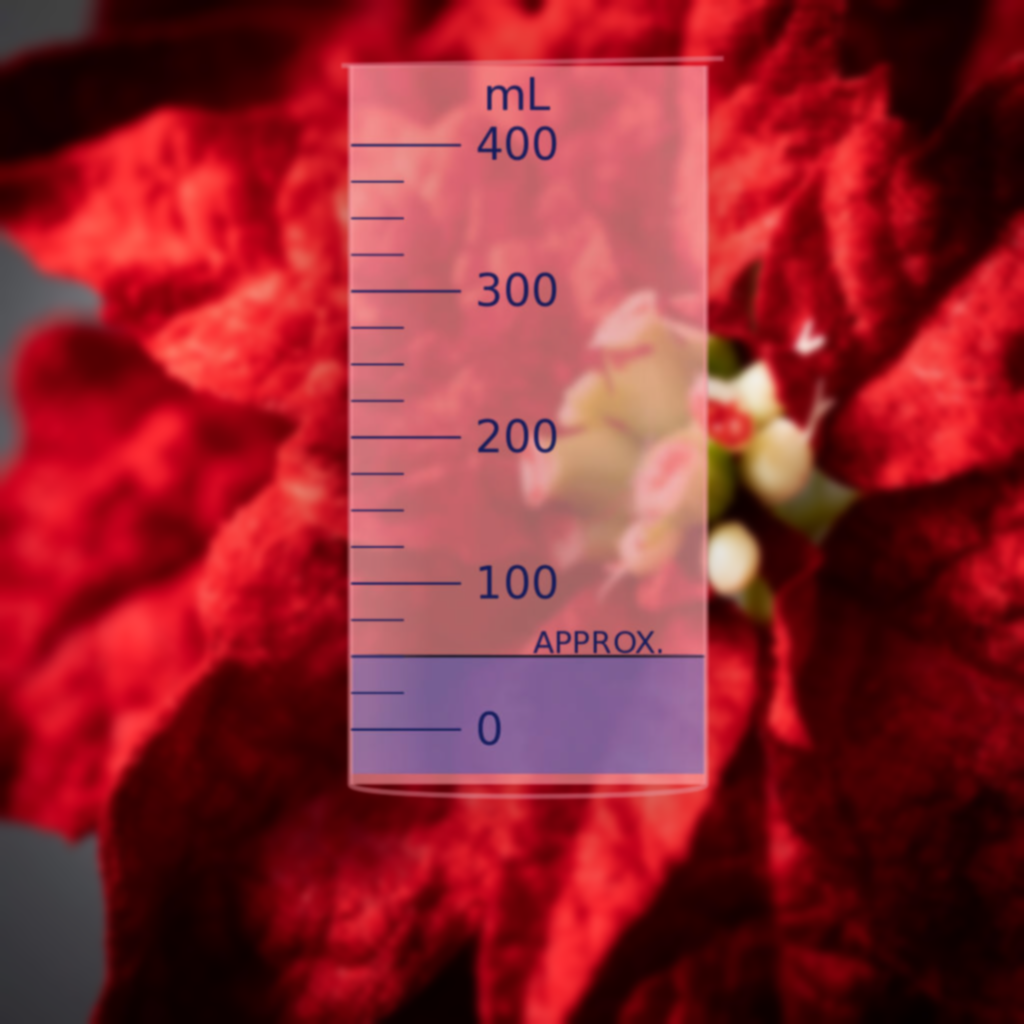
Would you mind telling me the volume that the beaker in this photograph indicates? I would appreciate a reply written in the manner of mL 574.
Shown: mL 50
